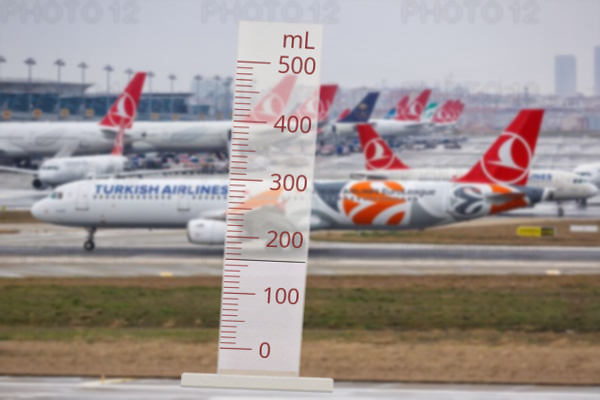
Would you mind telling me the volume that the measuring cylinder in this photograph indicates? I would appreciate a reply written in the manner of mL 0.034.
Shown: mL 160
